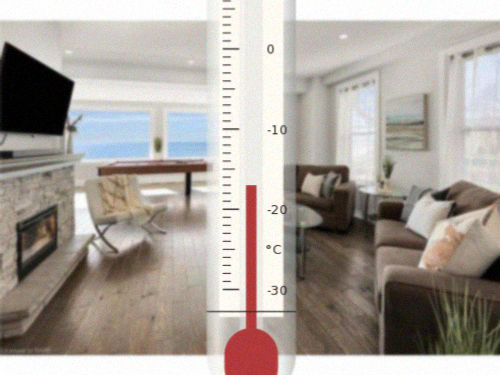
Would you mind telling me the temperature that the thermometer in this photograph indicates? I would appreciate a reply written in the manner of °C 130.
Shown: °C -17
